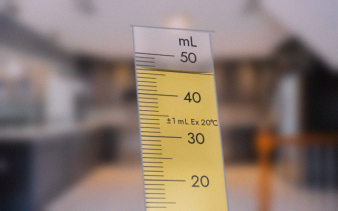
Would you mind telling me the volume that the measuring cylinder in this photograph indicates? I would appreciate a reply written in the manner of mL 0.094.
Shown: mL 46
